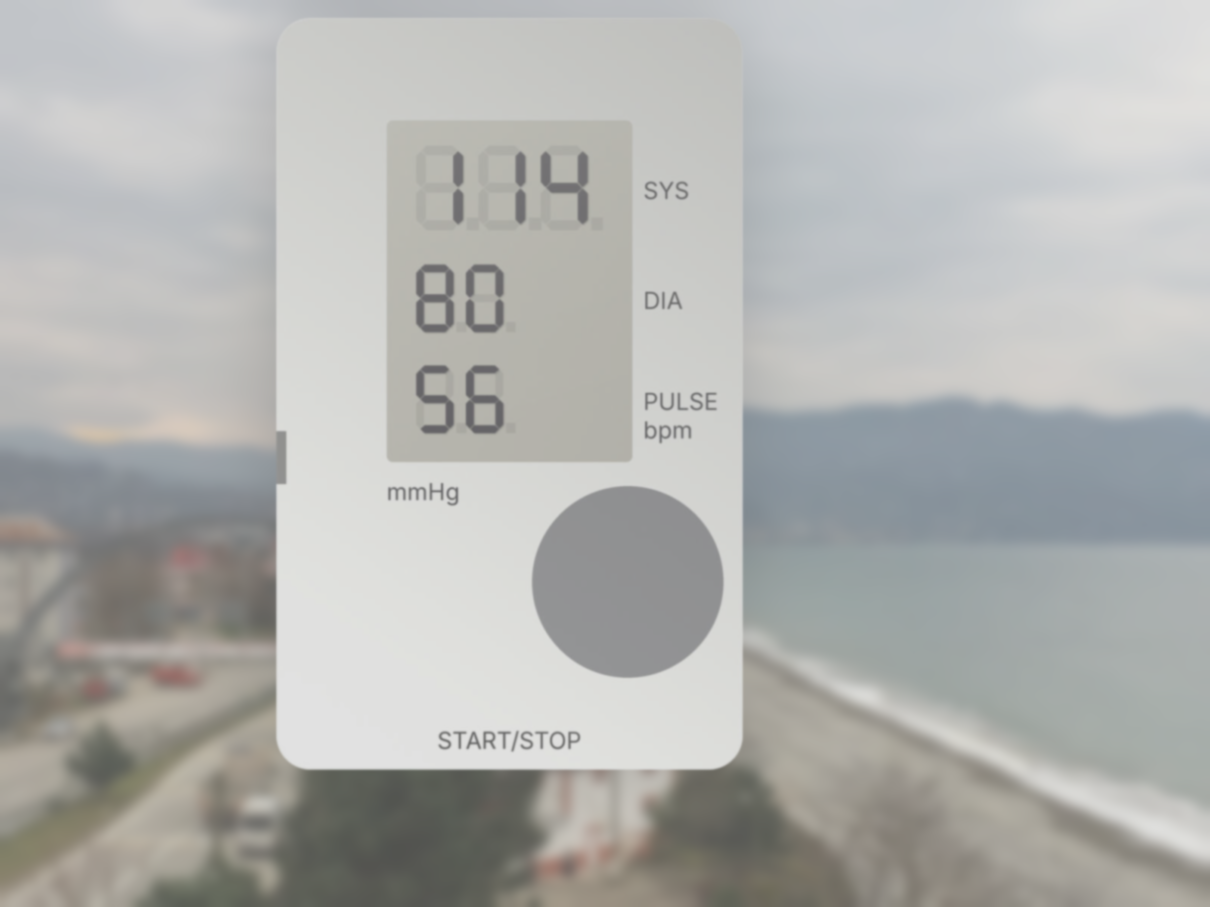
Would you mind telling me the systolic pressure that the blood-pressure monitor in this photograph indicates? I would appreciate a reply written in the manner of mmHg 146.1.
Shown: mmHg 114
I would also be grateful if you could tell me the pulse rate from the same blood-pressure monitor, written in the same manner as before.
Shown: bpm 56
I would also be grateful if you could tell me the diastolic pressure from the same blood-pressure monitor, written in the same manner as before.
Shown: mmHg 80
